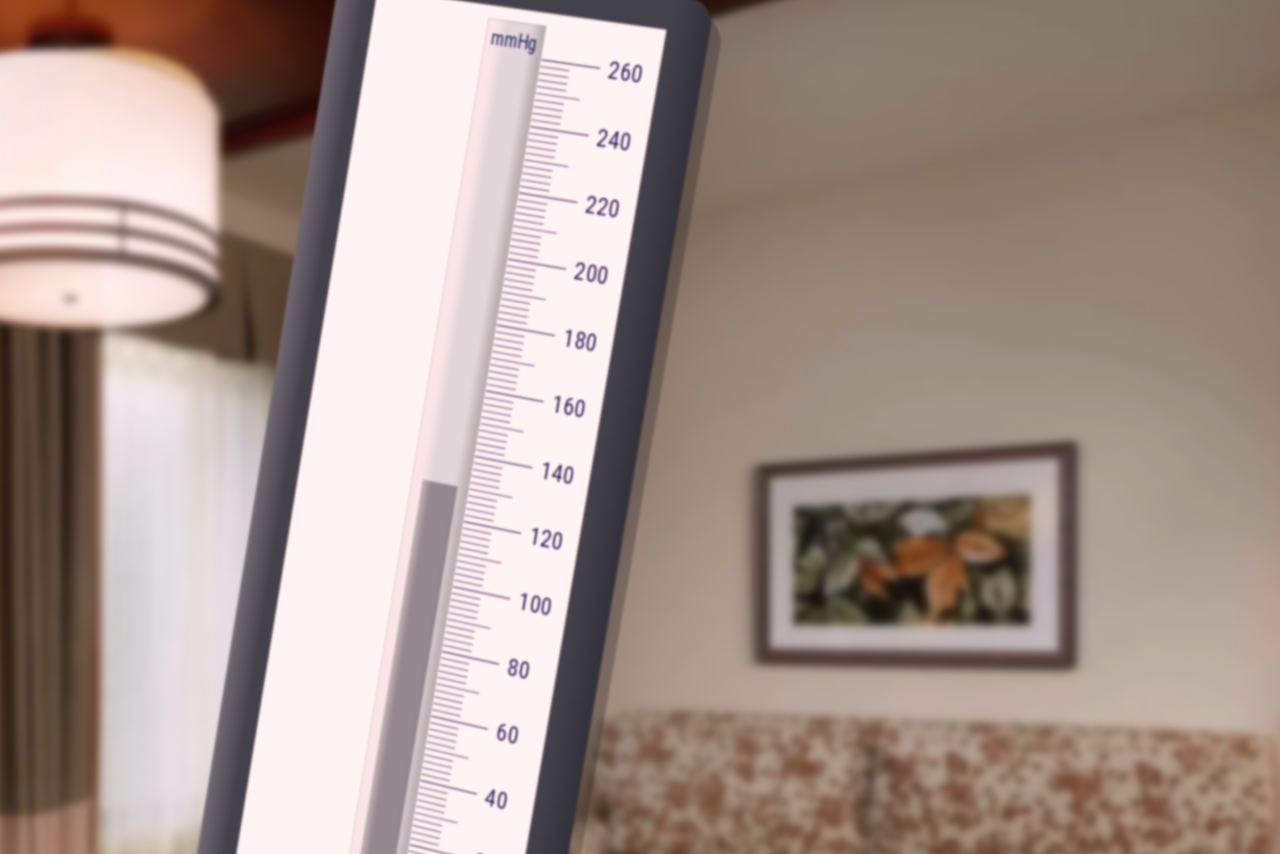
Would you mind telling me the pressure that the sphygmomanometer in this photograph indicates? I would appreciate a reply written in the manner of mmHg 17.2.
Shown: mmHg 130
